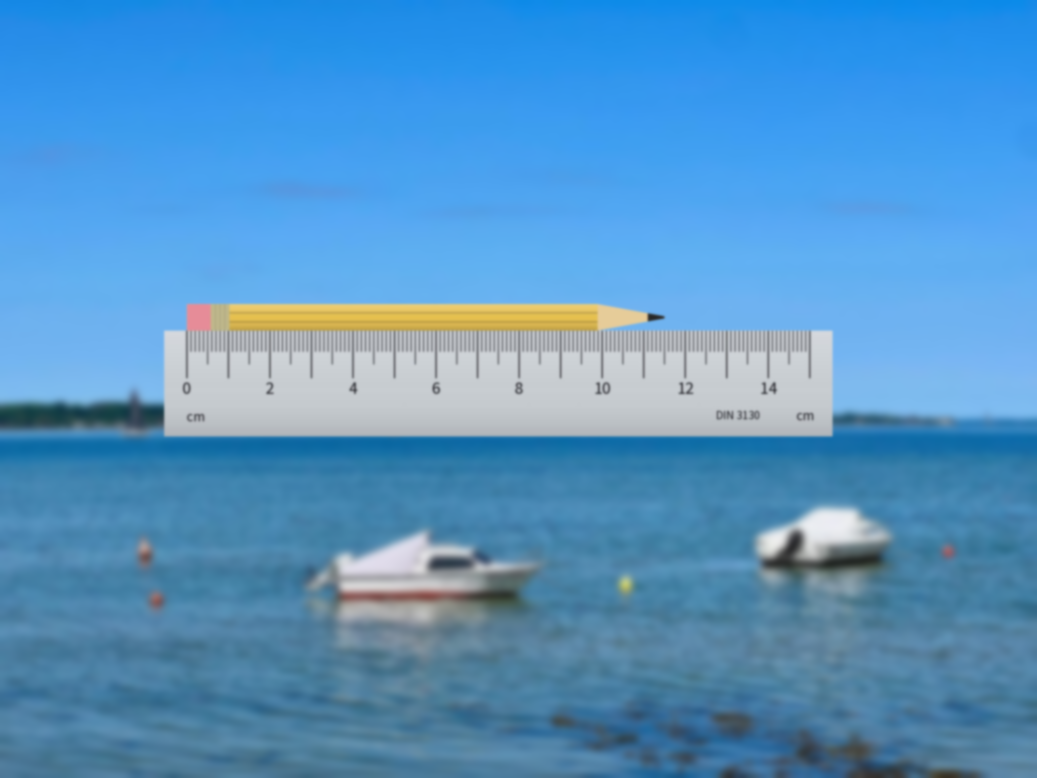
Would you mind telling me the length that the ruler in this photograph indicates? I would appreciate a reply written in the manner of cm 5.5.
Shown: cm 11.5
